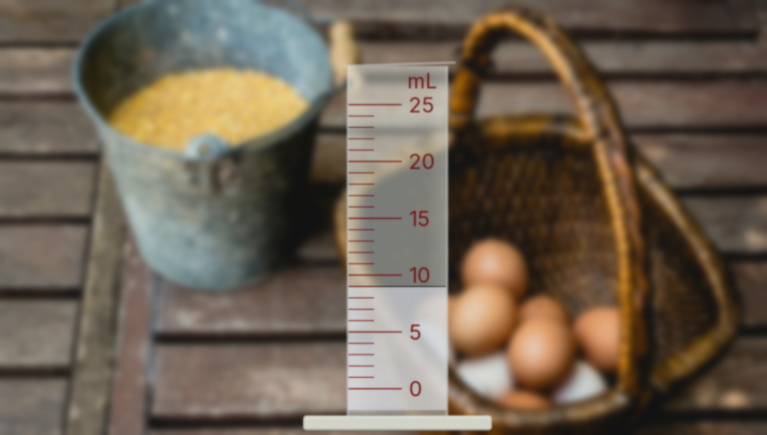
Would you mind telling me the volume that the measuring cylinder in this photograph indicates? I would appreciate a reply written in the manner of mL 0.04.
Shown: mL 9
